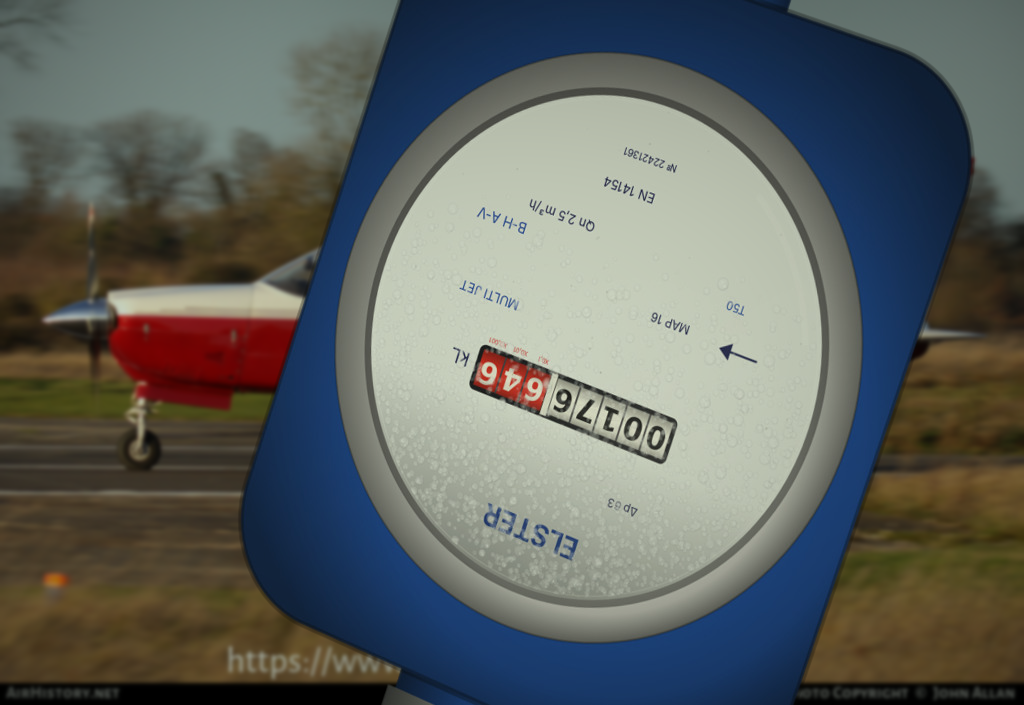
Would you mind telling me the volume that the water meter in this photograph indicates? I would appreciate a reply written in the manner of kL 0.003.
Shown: kL 176.646
